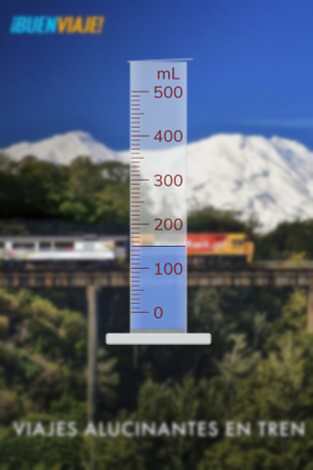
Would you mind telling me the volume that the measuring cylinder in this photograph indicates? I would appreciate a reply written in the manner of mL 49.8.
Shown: mL 150
